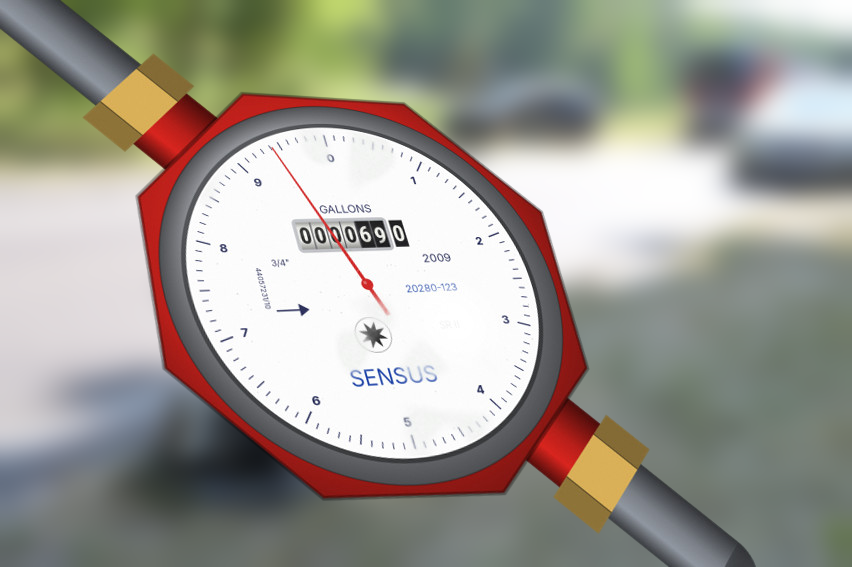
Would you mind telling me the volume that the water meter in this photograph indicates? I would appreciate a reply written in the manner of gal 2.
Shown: gal 689.4
